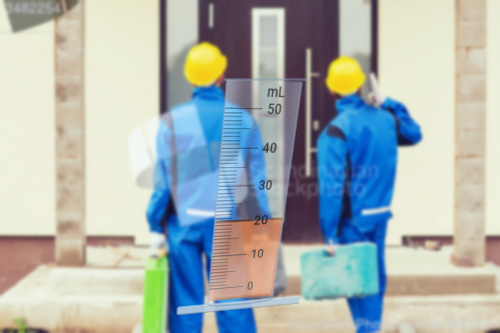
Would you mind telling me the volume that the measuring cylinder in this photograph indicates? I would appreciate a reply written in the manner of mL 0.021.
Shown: mL 20
